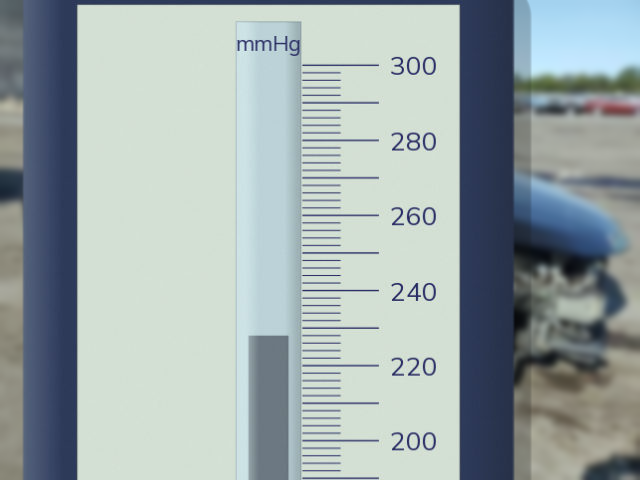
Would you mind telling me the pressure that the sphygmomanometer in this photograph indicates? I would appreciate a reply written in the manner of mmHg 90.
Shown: mmHg 228
